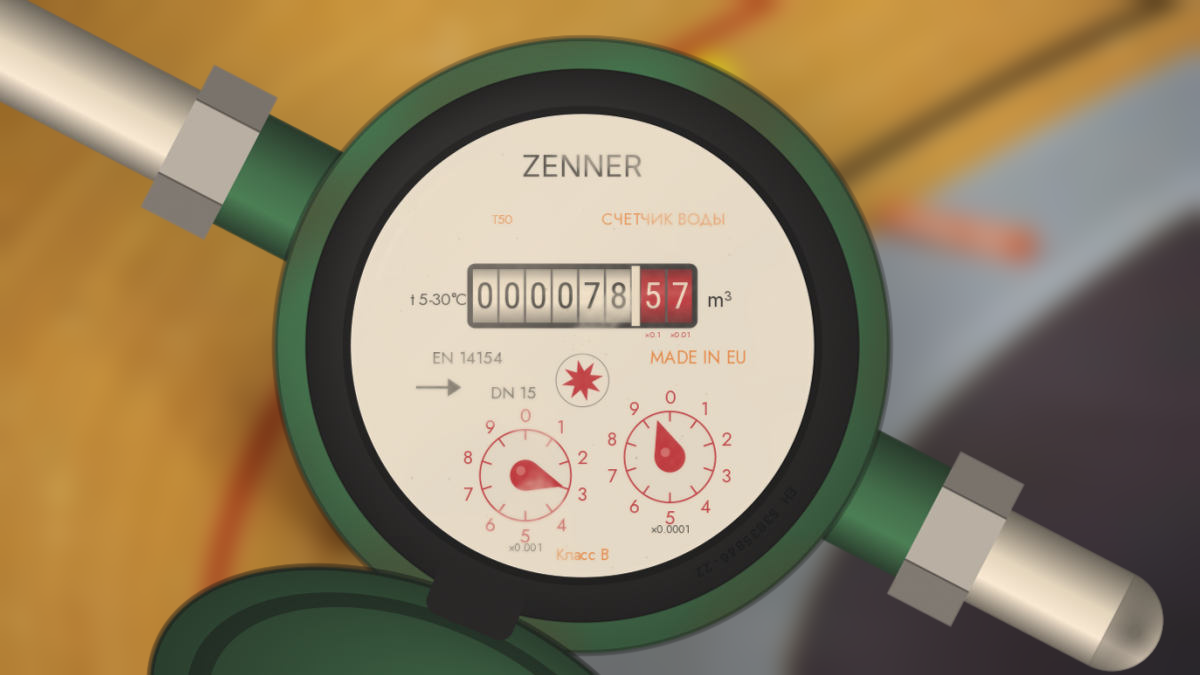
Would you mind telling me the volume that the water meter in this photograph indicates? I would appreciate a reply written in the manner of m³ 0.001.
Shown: m³ 78.5729
